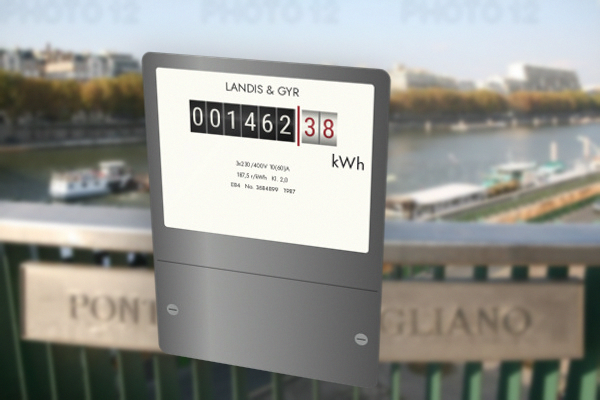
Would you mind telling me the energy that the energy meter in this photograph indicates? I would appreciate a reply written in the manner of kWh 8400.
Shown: kWh 1462.38
